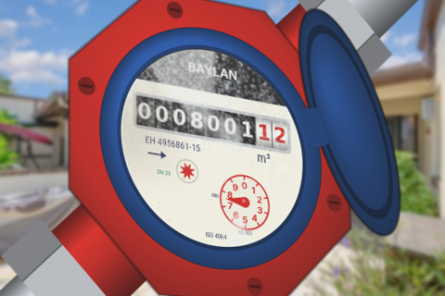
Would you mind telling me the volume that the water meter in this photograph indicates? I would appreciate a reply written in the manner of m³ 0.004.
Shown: m³ 8001.127
